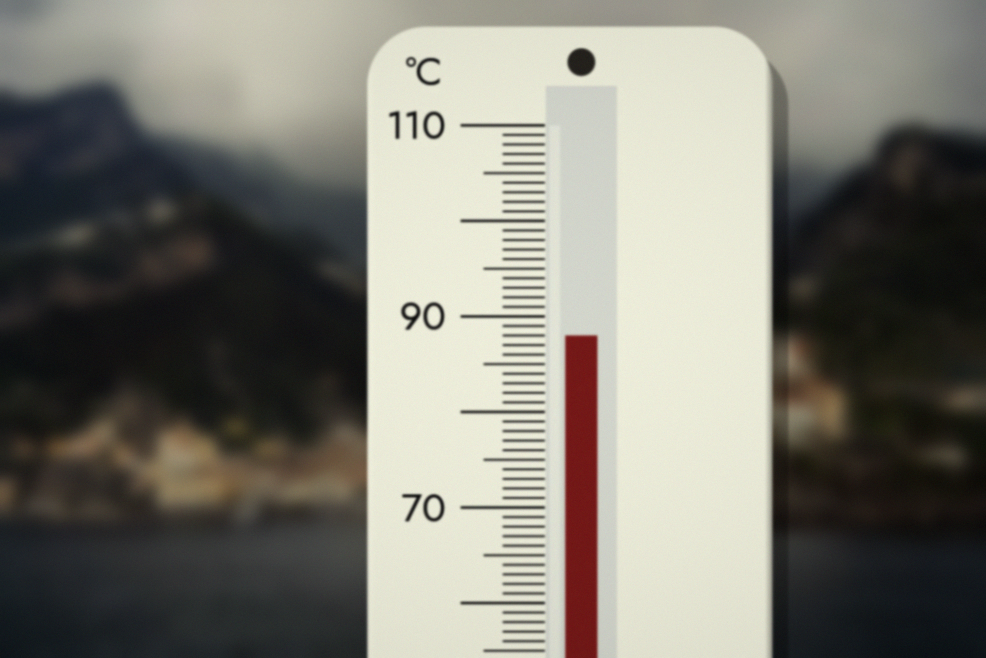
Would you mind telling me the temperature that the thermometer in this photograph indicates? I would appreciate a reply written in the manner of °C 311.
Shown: °C 88
